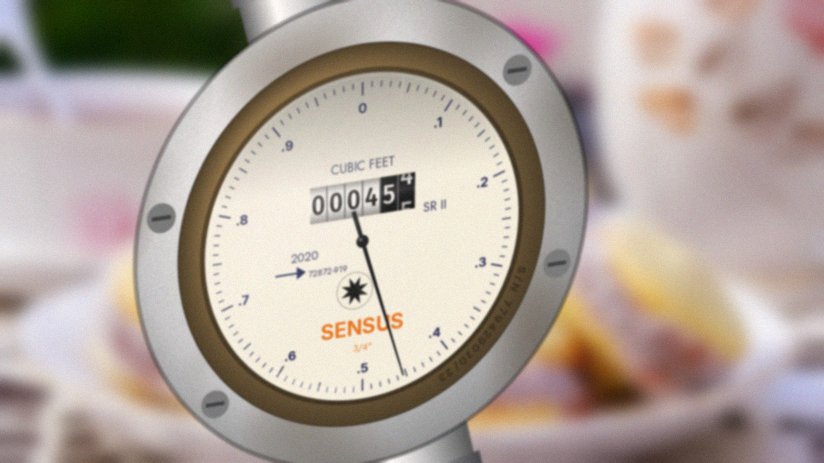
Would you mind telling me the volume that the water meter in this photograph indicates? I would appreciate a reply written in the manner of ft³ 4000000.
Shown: ft³ 454.45
